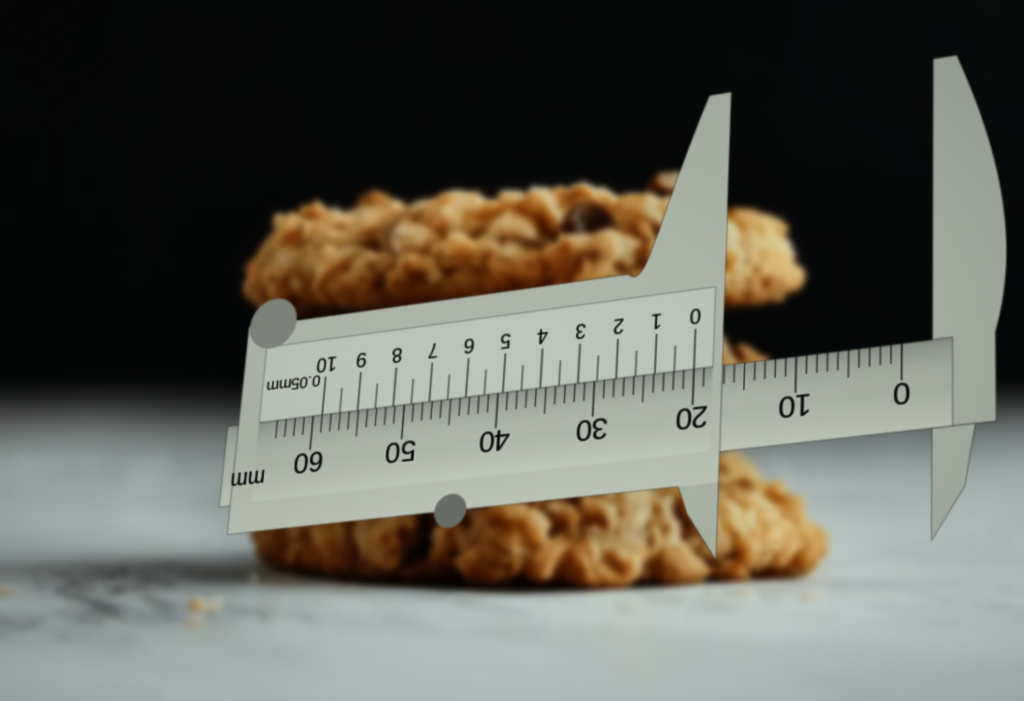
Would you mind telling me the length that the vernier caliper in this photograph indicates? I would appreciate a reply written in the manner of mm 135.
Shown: mm 20.0
